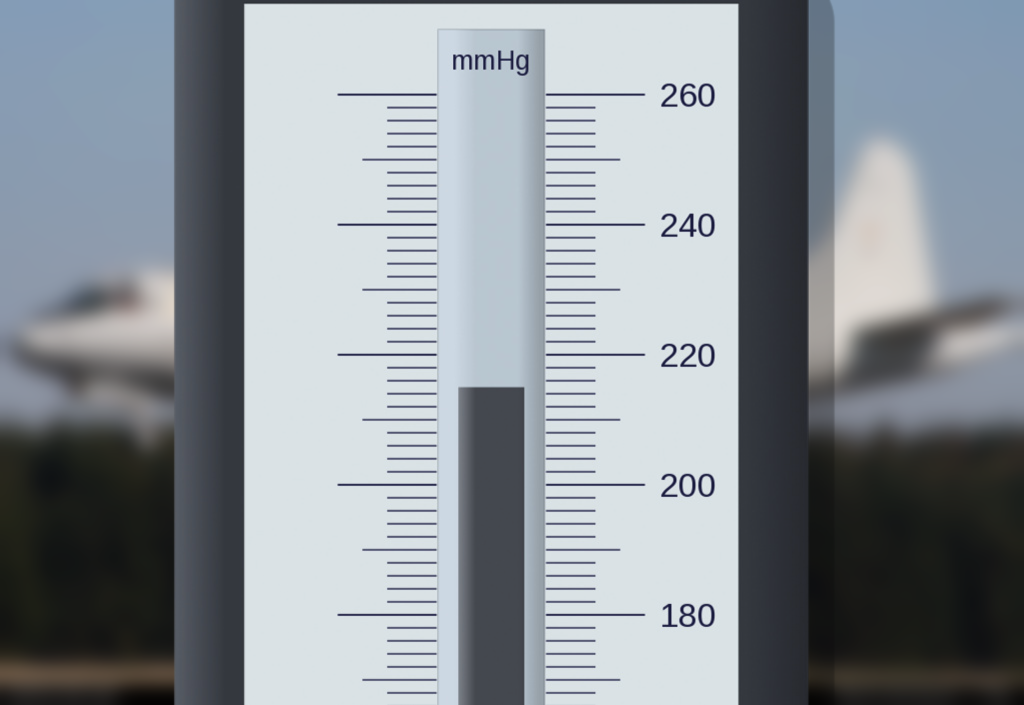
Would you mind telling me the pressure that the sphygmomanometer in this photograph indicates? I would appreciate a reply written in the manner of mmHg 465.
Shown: mmHg 215
